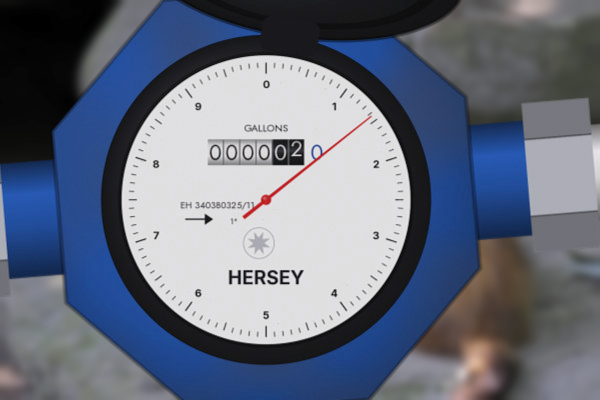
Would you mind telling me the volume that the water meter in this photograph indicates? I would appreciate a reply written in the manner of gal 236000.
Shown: gal 21.4
